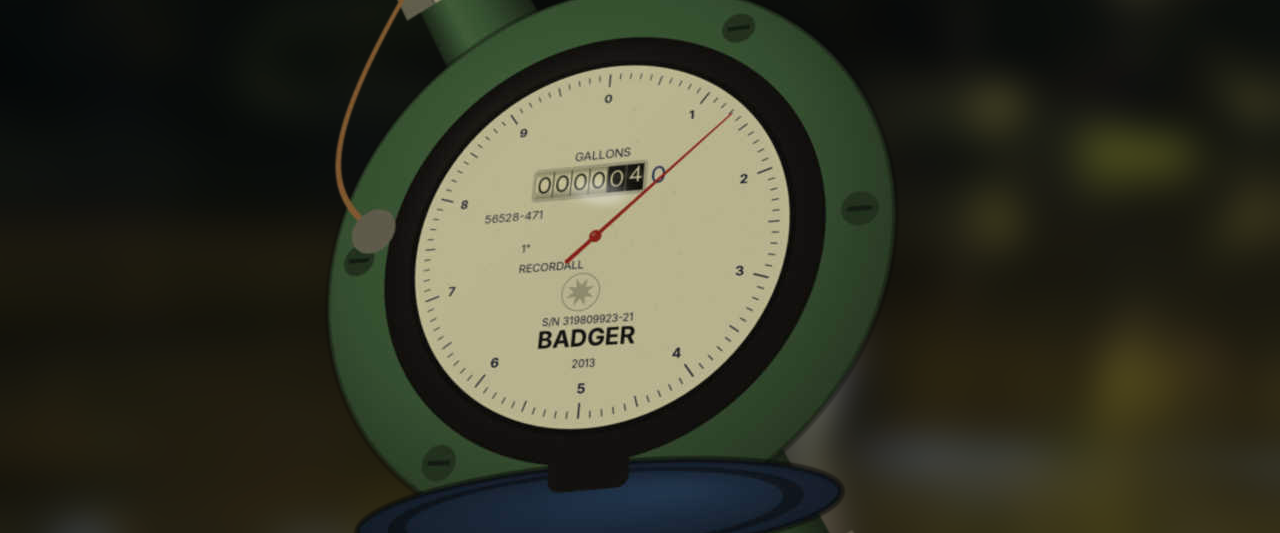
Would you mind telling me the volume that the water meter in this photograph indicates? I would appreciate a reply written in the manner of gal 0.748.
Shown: gal 41.3
